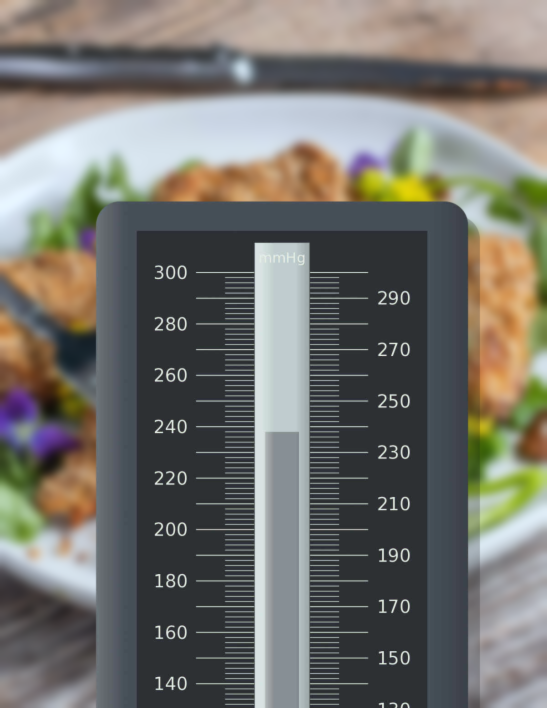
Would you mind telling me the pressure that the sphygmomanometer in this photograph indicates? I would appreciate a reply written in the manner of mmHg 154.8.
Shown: mmHg 238
